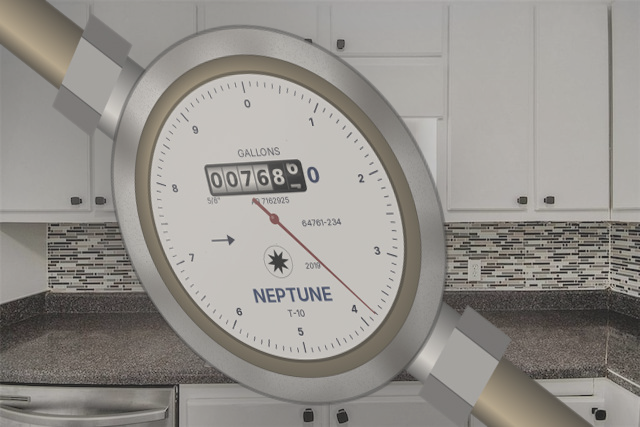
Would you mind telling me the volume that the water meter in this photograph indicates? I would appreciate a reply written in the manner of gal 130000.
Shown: gal 76863.8
